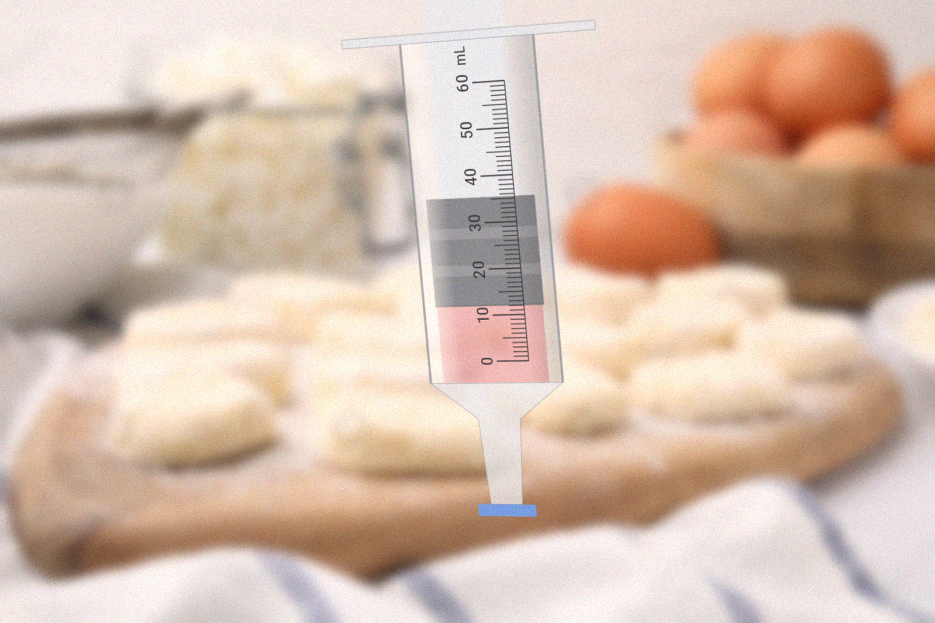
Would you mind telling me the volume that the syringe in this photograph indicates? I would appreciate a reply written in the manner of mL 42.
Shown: mL 12
